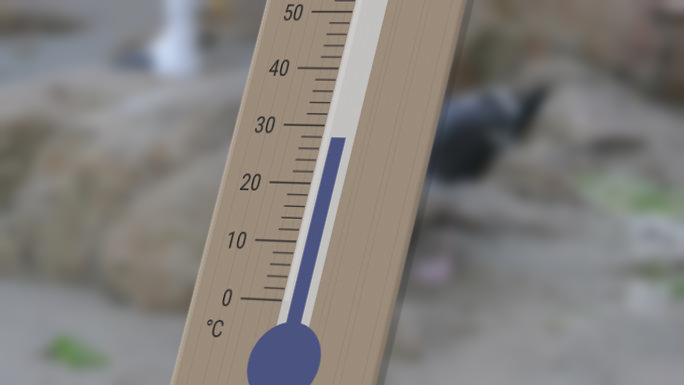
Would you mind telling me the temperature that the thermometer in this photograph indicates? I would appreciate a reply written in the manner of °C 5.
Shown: °C 28
